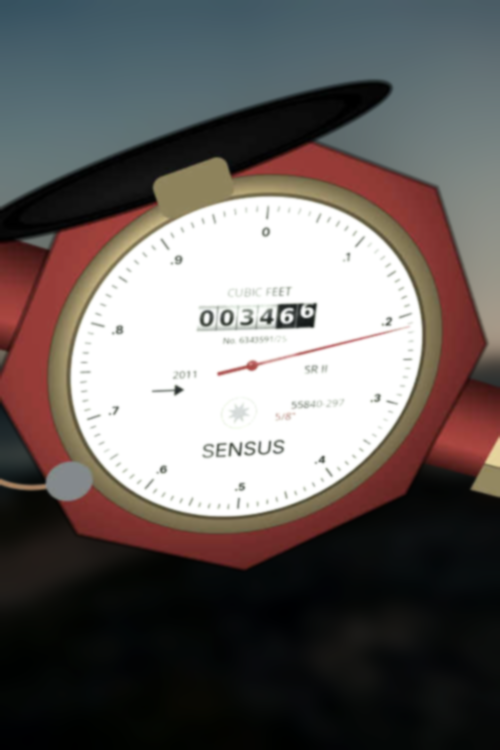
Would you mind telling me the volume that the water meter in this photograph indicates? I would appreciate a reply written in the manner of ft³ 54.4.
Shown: ft³ 3466.21
